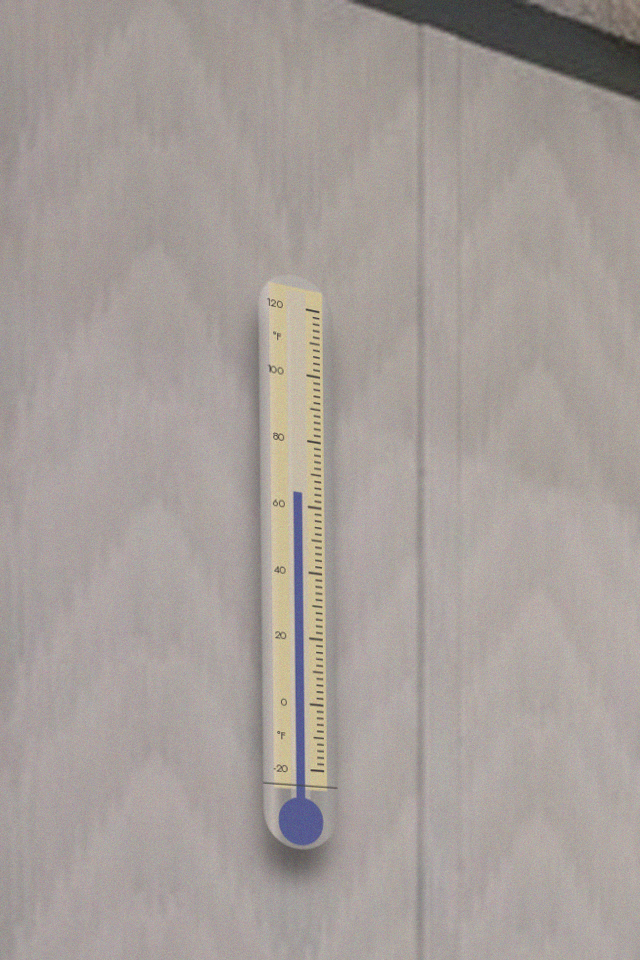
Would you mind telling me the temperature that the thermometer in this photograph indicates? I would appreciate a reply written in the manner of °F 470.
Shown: °F 64
